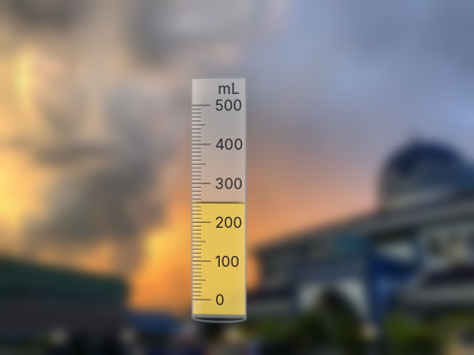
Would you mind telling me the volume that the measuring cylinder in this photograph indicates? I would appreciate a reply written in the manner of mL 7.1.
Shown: mL 250
